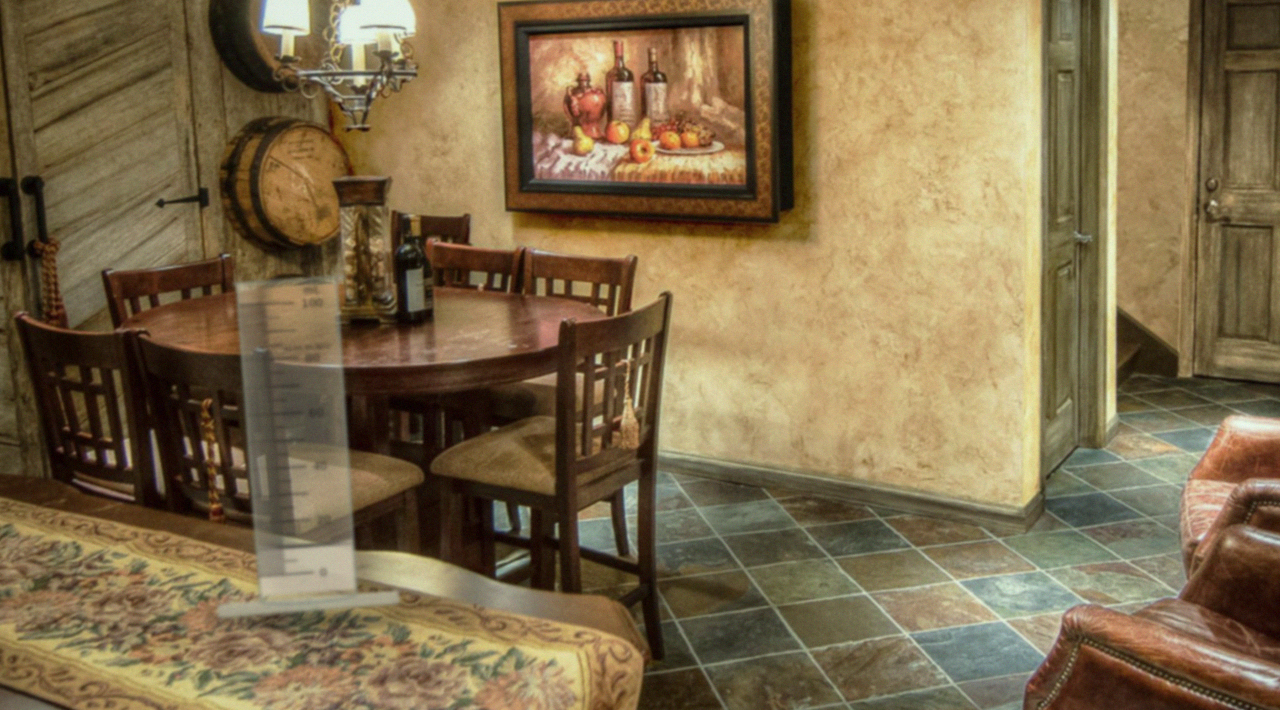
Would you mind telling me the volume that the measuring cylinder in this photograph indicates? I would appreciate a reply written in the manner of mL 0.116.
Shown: mL 10
